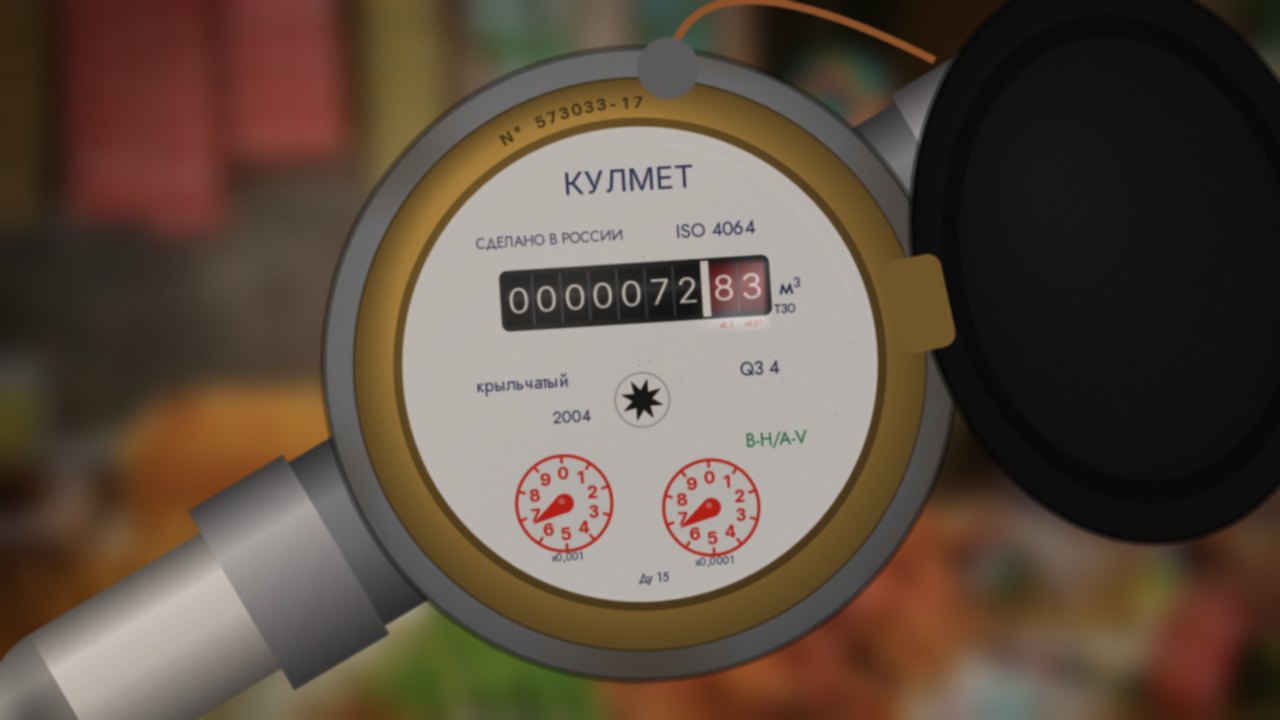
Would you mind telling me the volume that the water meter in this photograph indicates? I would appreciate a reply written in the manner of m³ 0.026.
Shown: m³ 72.8366
